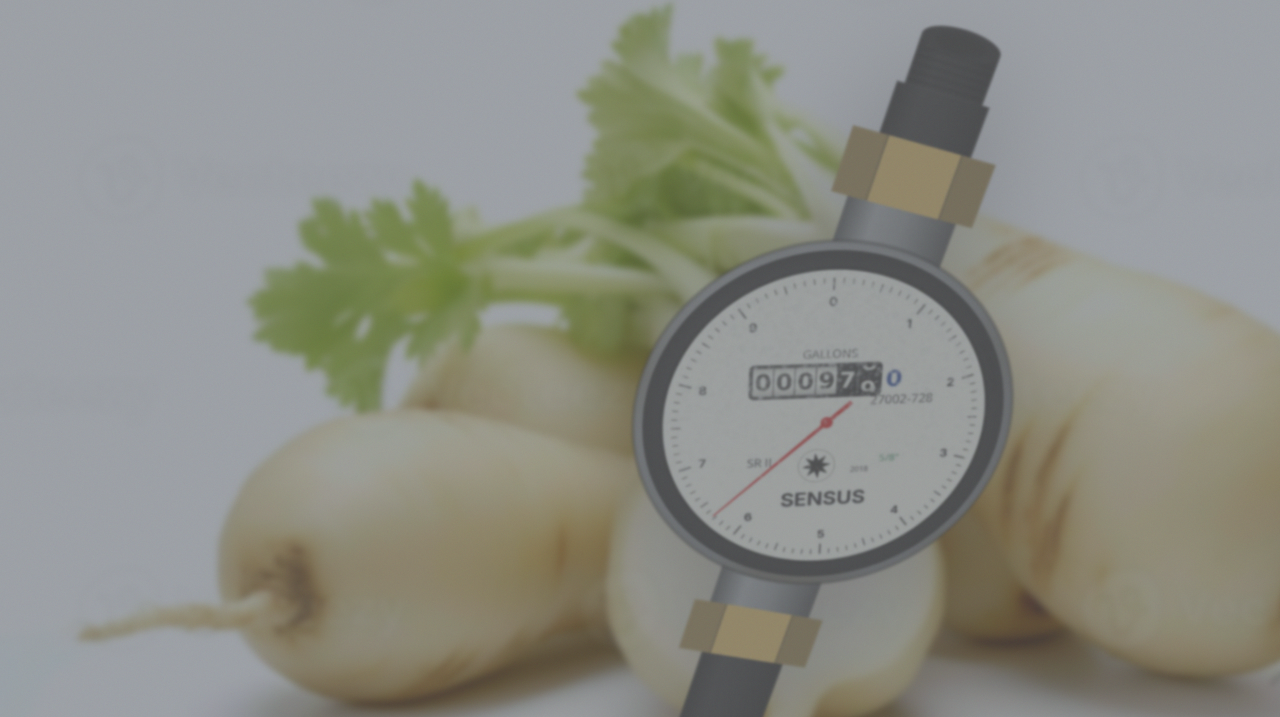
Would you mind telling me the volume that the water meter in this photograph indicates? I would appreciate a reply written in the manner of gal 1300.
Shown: gal 9786.3
